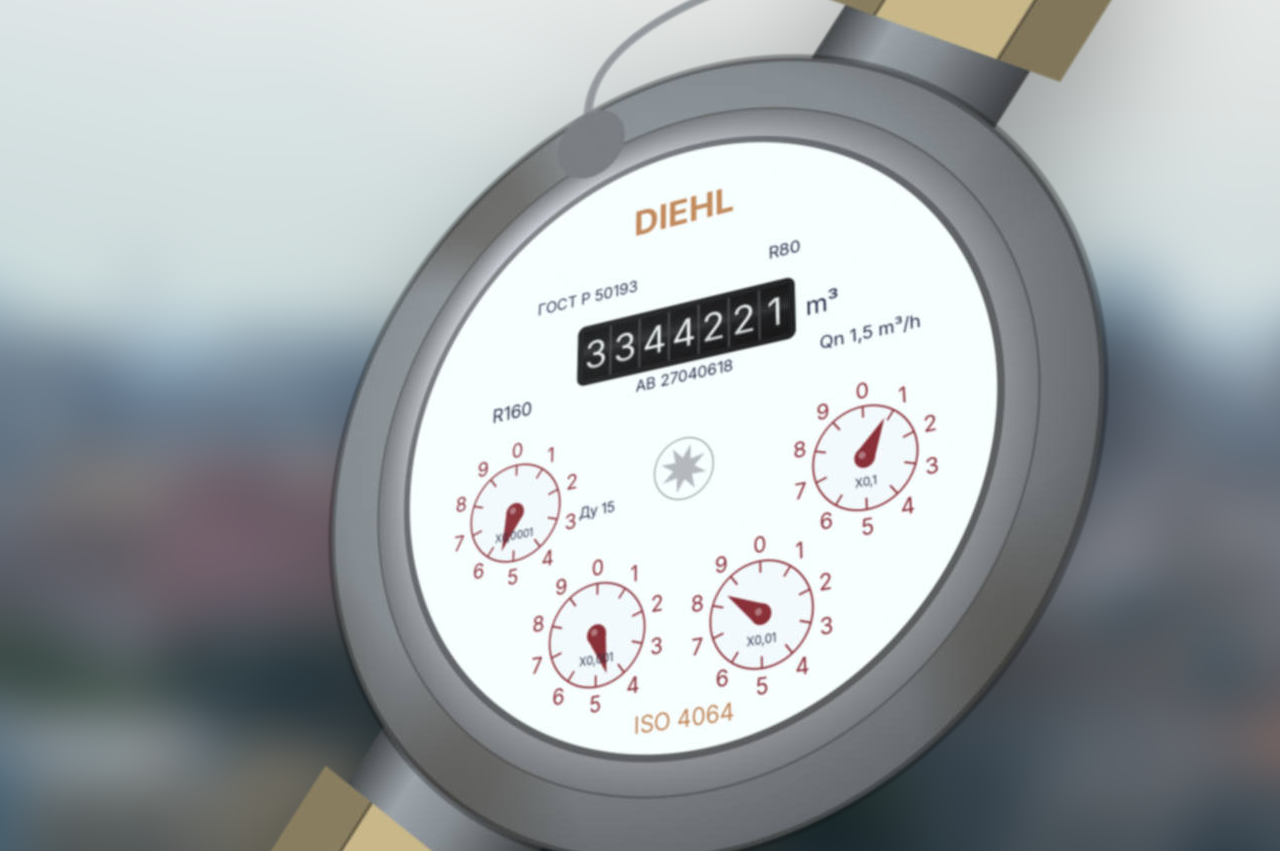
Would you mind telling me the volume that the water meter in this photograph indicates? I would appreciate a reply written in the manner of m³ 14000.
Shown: m³ 3344221.0845
